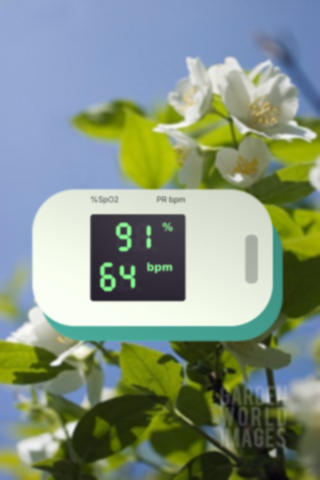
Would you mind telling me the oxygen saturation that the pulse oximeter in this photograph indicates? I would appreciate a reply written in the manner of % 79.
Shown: % 91
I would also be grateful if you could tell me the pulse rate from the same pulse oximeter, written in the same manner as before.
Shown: bpm 64
